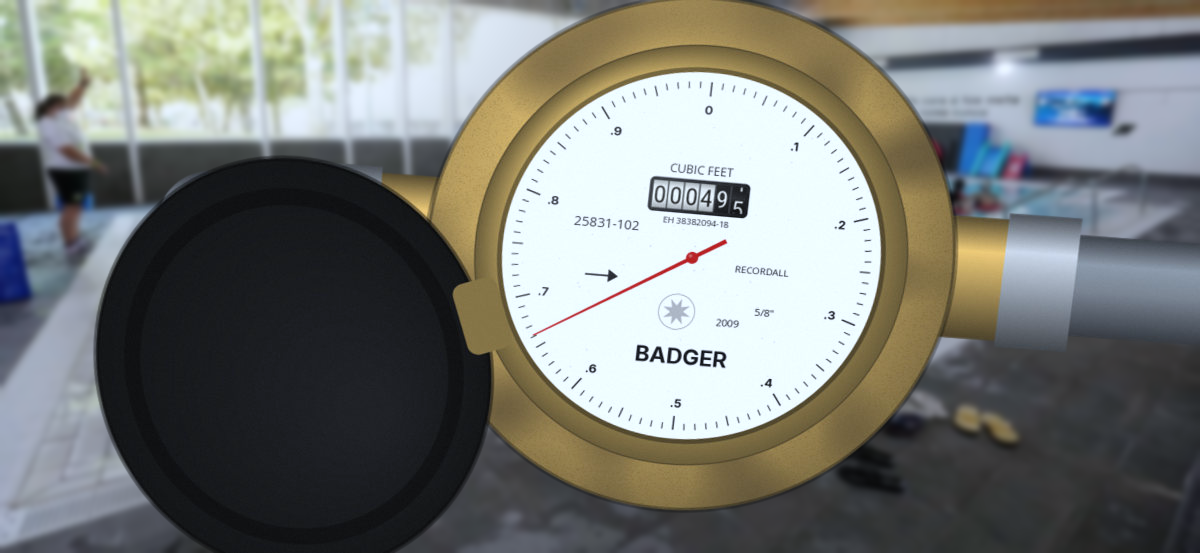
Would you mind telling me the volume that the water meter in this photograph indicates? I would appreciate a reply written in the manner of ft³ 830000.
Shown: ft³ 494.66
